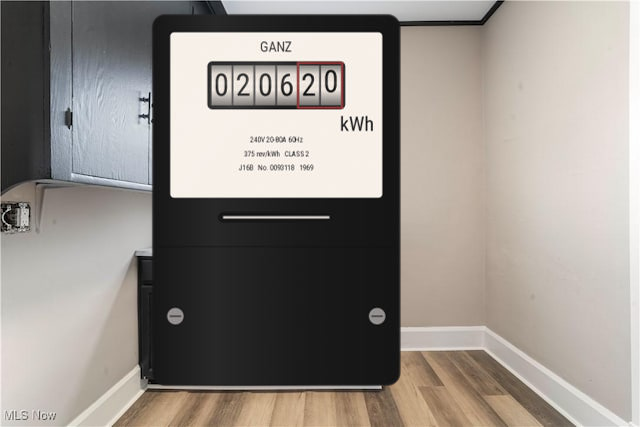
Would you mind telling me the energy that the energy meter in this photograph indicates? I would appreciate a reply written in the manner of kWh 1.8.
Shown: kWh 206.20
